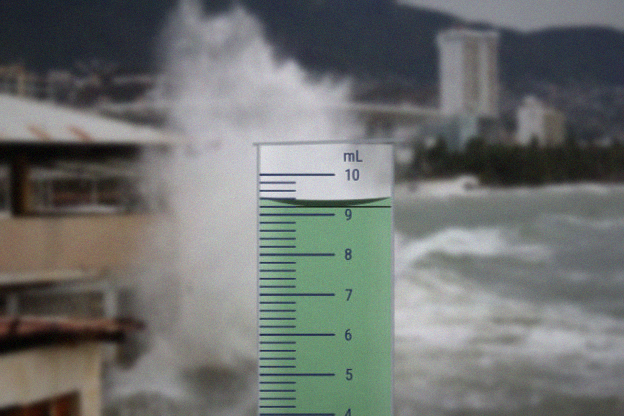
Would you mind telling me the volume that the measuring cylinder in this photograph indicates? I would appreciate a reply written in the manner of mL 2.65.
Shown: mL 9.2
